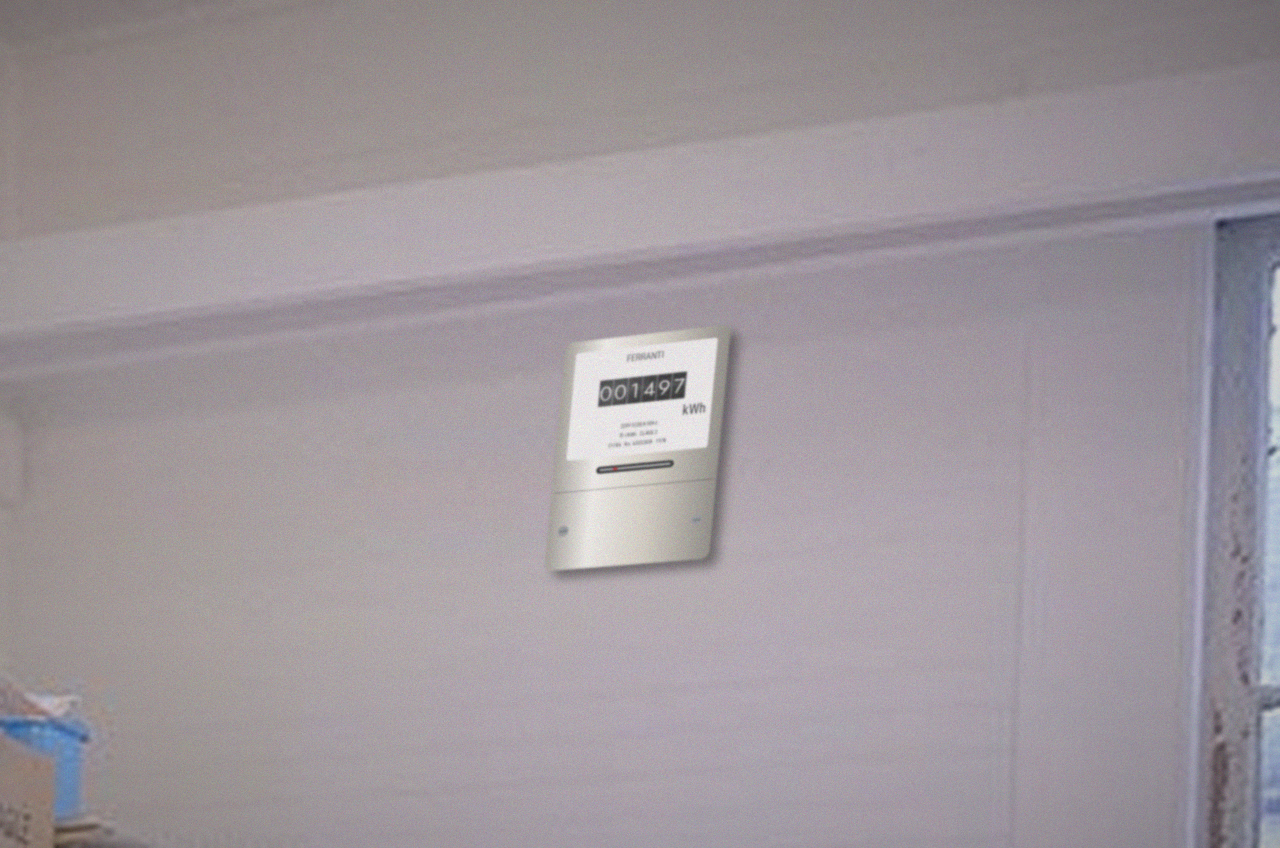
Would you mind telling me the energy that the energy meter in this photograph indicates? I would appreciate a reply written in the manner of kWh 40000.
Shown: kWh 1497
